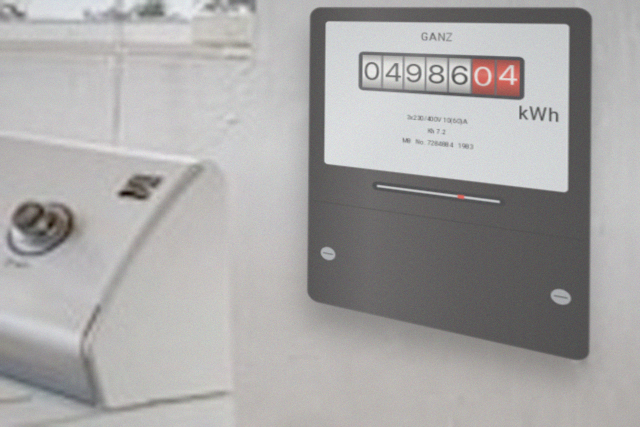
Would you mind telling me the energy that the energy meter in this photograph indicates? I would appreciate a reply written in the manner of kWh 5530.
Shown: kWh 4986.04
